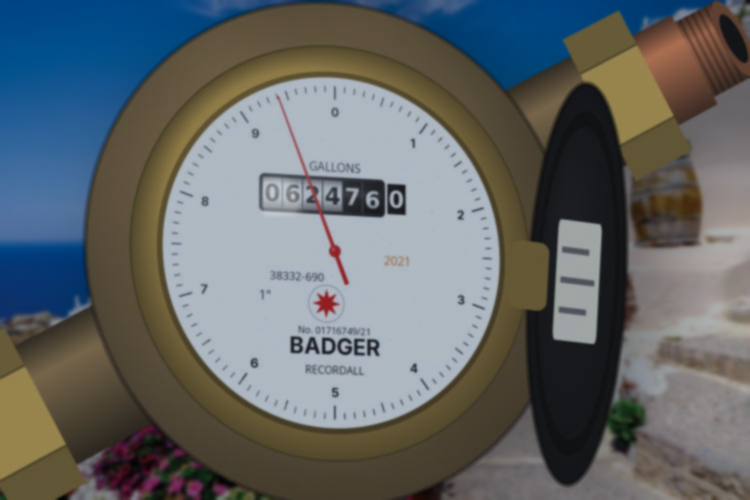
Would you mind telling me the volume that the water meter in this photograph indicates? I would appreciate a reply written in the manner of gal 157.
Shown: gal 624759.4
